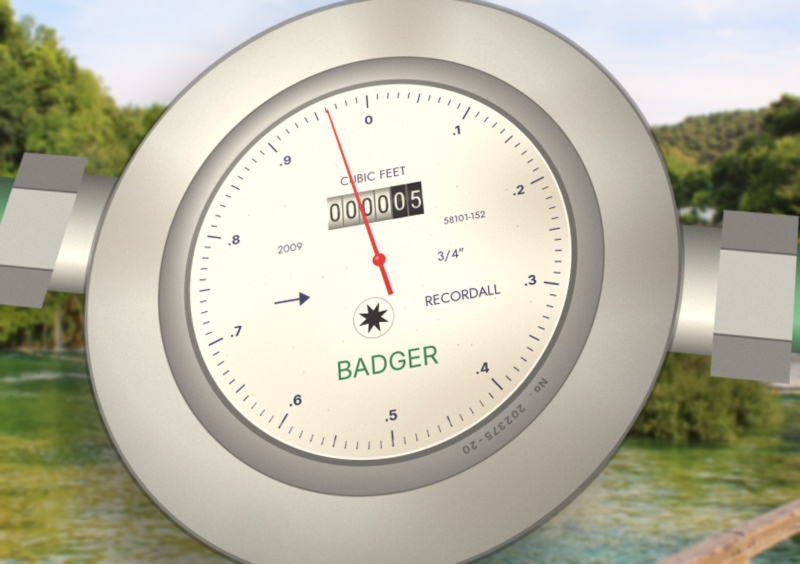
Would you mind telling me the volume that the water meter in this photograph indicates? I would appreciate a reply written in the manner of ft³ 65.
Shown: ft³ 4.96
